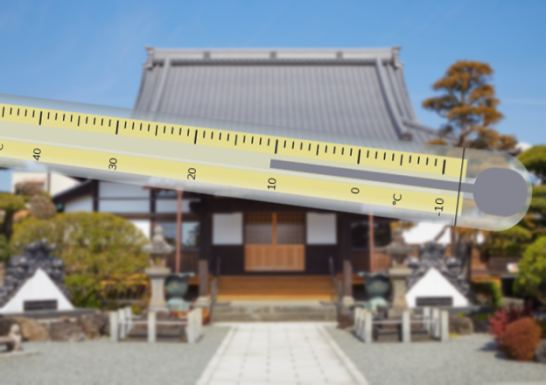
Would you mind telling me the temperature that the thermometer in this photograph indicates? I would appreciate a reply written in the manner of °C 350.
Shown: °C 10.5
